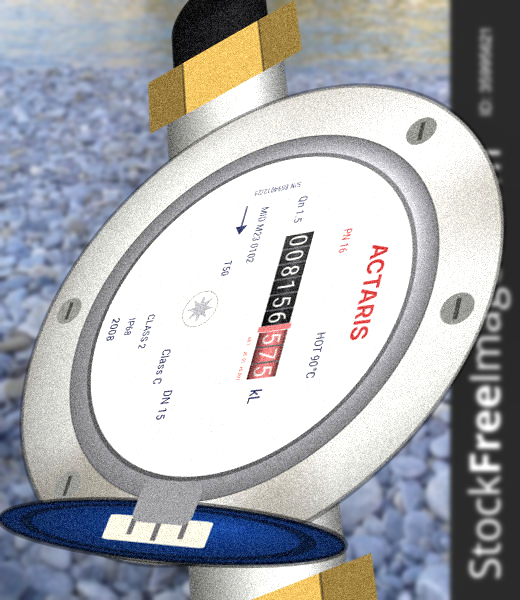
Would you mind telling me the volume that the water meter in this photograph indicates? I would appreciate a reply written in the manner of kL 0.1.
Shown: kL 8156.575
